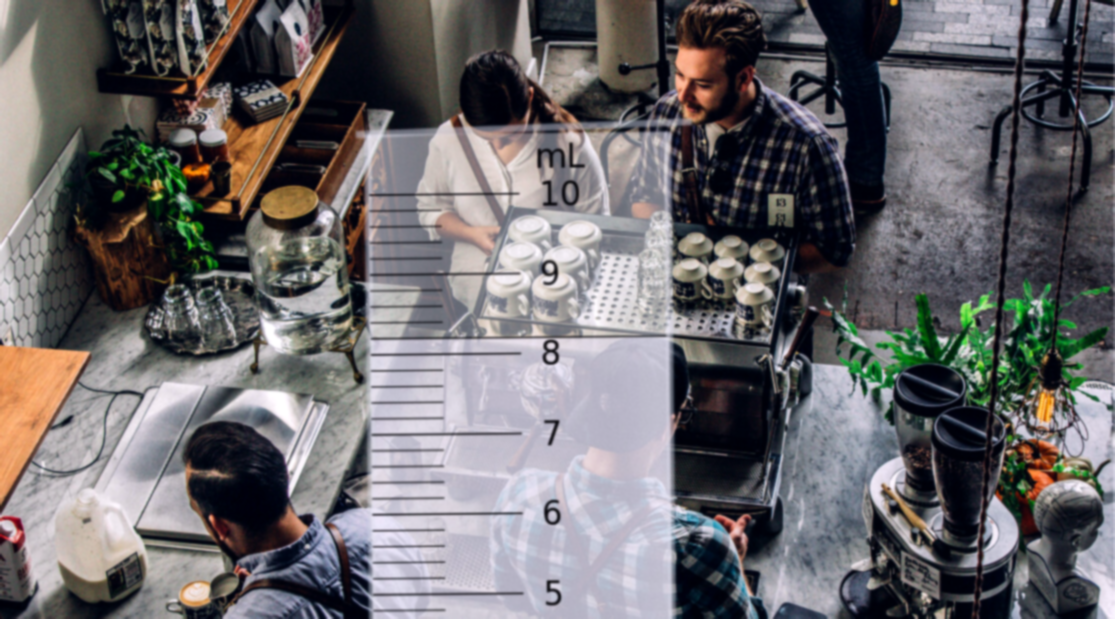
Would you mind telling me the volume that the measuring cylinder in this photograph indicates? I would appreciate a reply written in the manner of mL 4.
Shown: mL 8.2
